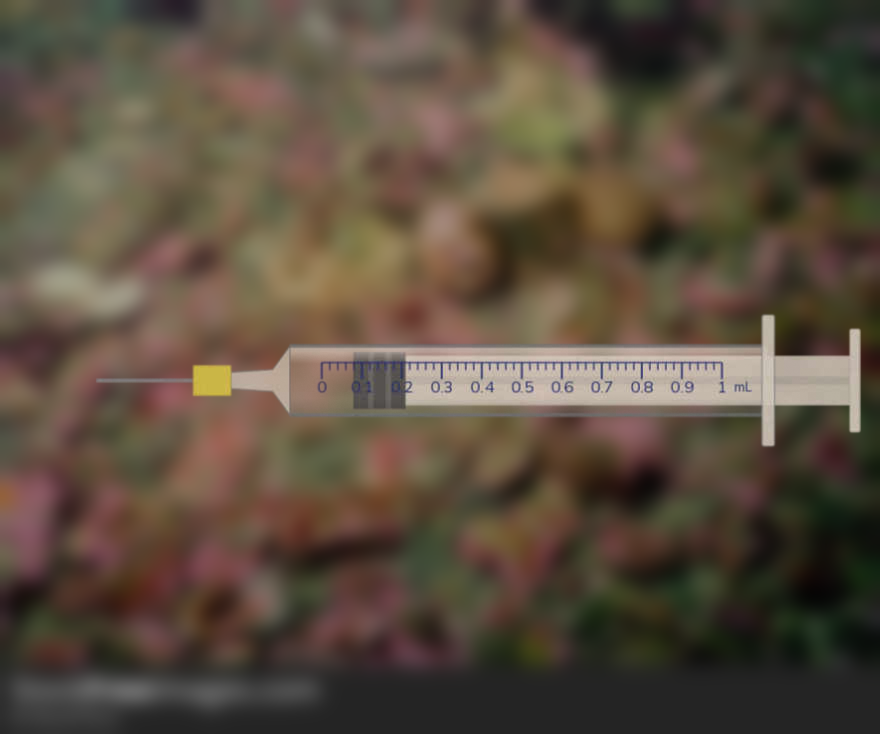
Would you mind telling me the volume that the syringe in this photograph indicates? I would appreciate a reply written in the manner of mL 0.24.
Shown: mL 0.08
